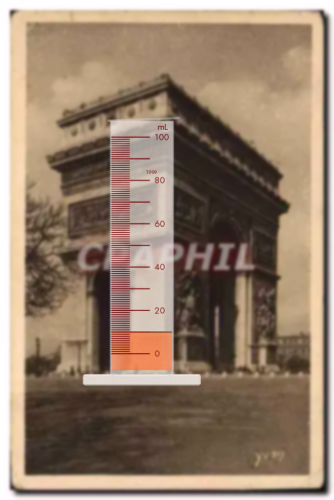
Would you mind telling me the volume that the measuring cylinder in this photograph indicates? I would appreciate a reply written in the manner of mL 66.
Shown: mL 10
